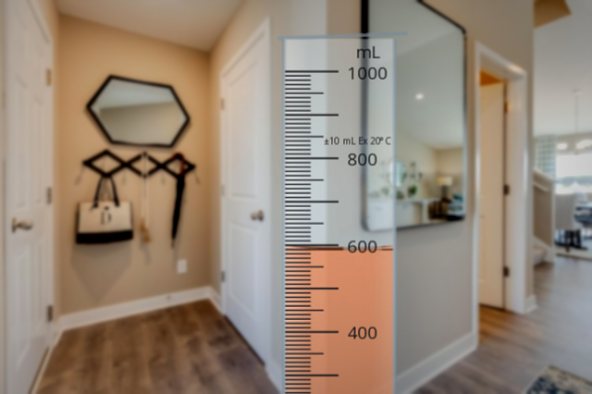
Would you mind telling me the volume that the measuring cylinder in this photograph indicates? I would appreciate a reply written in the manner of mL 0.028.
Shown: mL 590
